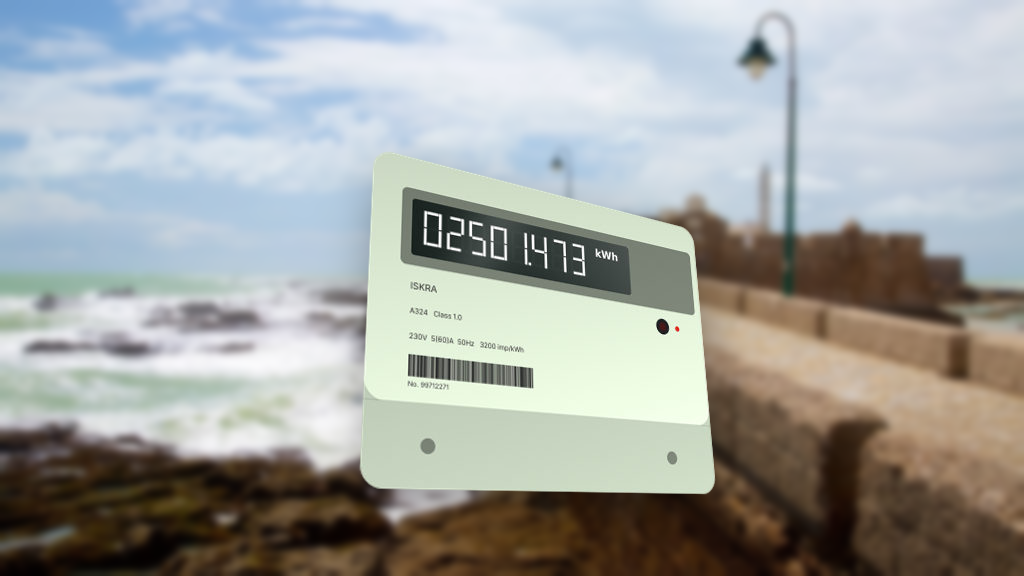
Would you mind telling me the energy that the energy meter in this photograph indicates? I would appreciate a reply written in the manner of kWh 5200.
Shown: kWh 2501.473
